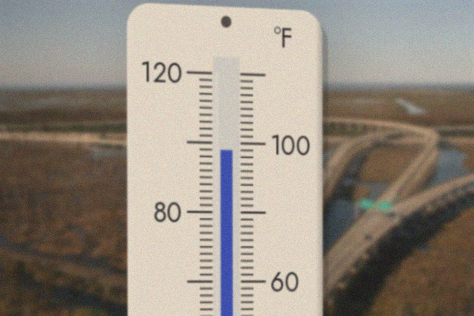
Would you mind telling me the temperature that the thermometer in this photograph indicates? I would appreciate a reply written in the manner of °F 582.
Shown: °F 98
